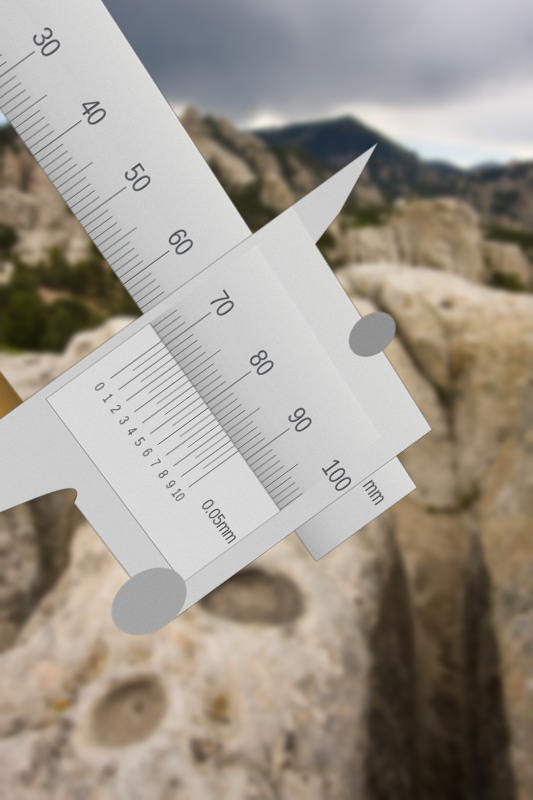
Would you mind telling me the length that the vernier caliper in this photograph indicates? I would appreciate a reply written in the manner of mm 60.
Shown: mm 69.2
